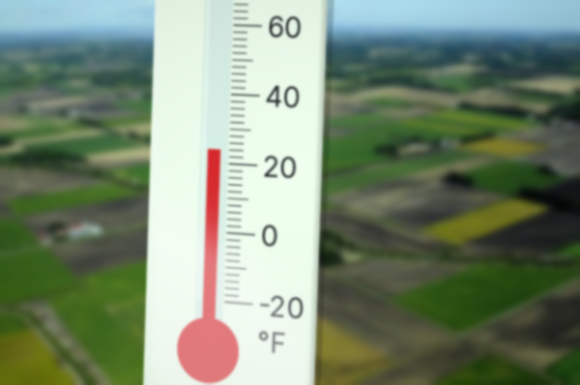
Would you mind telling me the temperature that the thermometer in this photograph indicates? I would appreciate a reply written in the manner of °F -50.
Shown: °F 24
